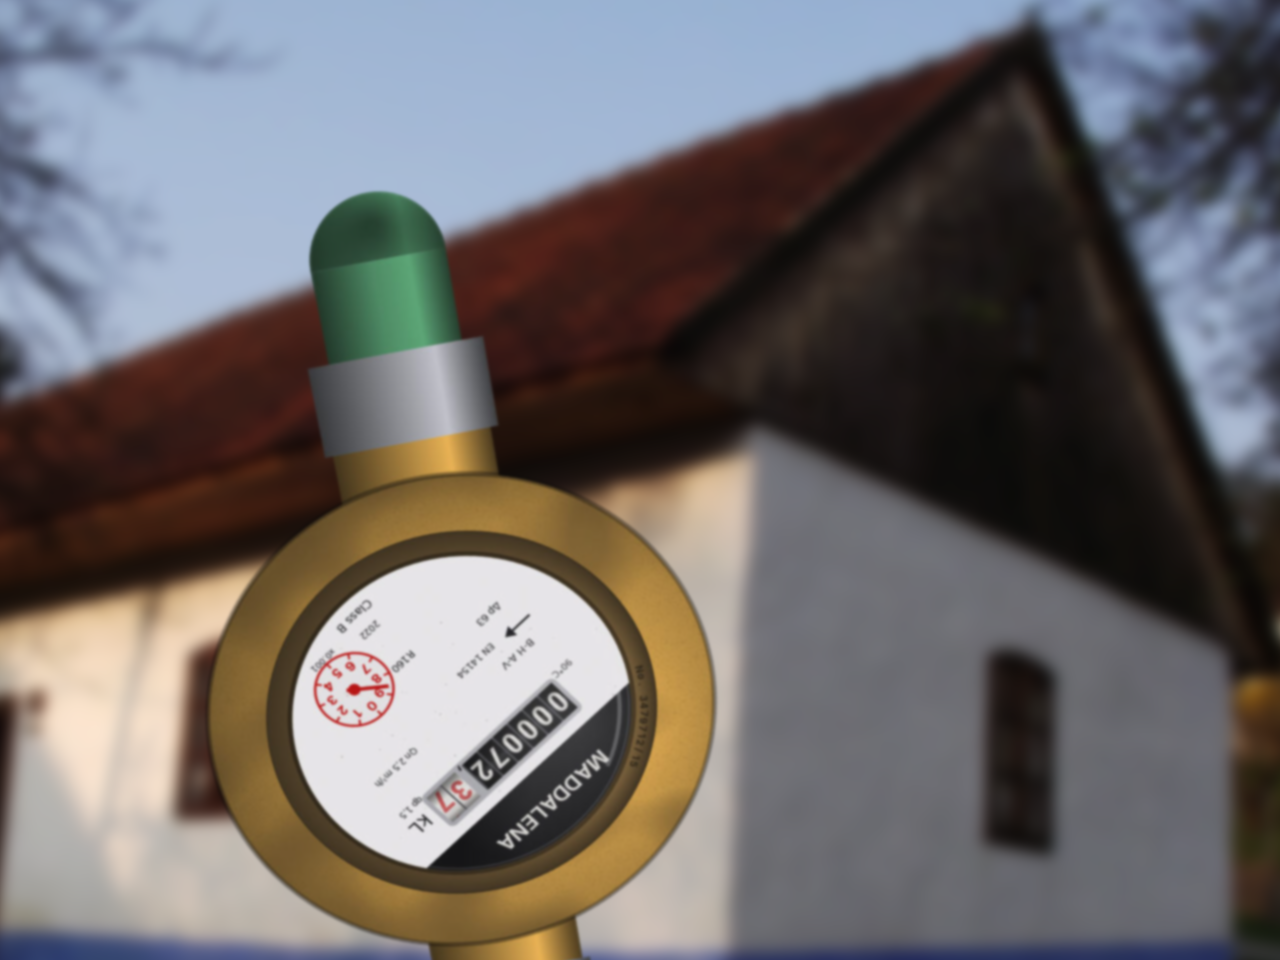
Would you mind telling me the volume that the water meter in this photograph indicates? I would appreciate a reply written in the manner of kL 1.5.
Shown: kL 72.368
